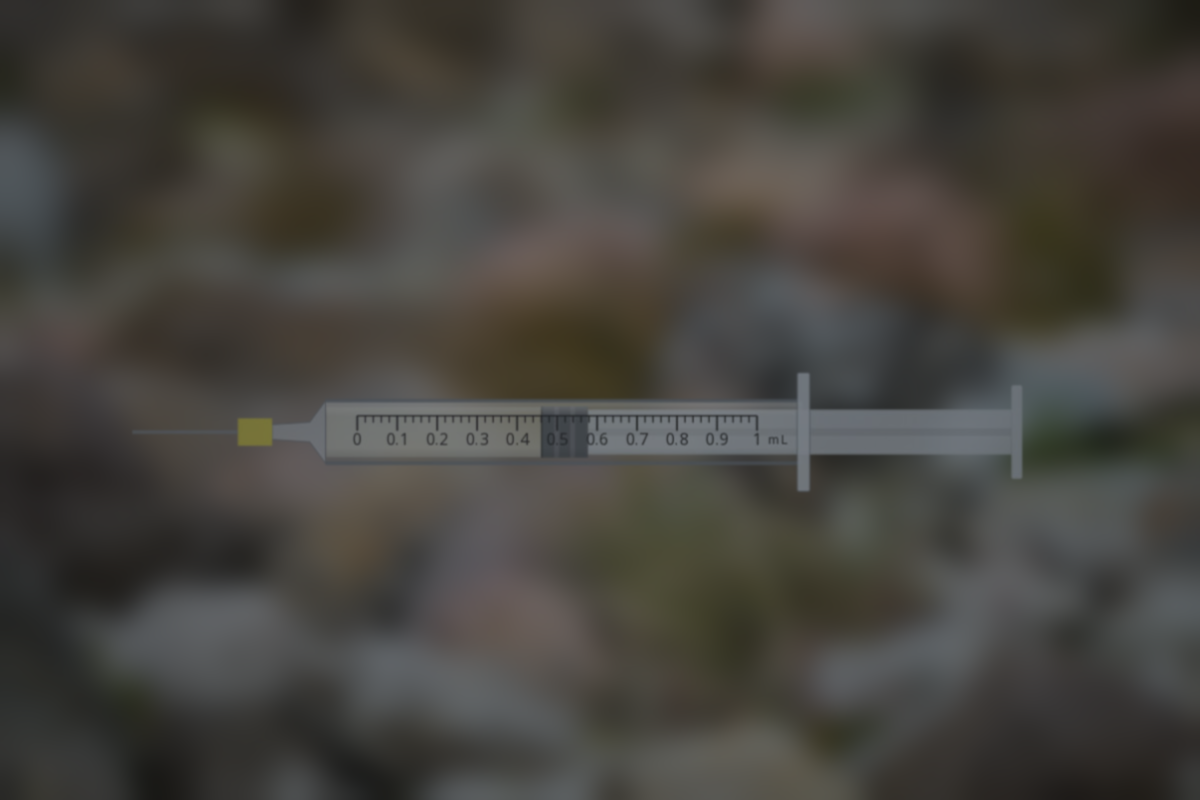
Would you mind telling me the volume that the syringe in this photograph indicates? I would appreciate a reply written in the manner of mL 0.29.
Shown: mL 0.46
